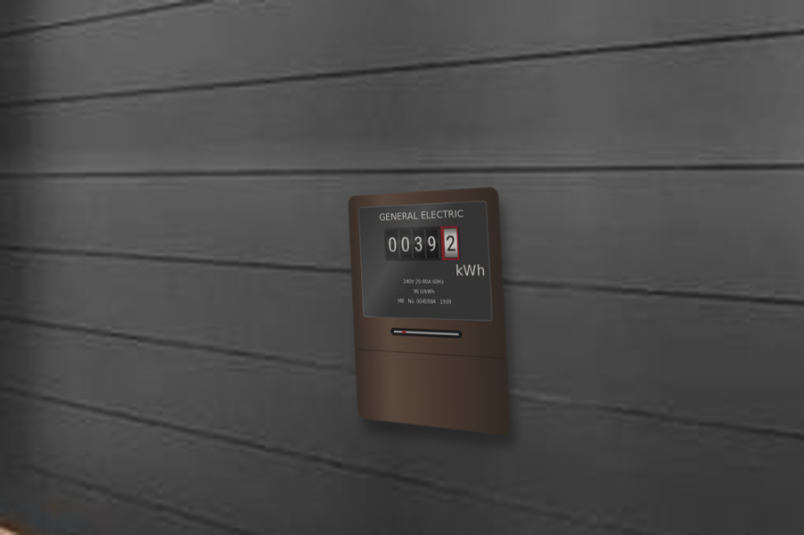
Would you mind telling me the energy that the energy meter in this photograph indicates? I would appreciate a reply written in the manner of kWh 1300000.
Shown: kWh 39.2
